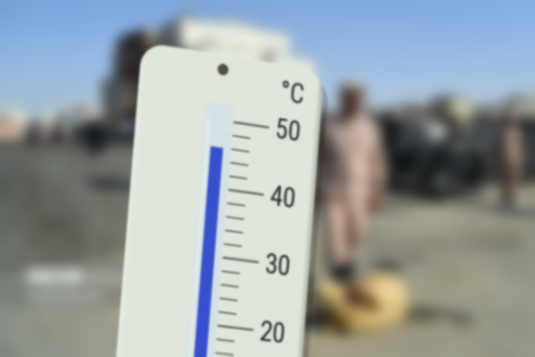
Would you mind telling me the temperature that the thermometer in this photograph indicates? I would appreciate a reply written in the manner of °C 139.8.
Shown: °C 46
